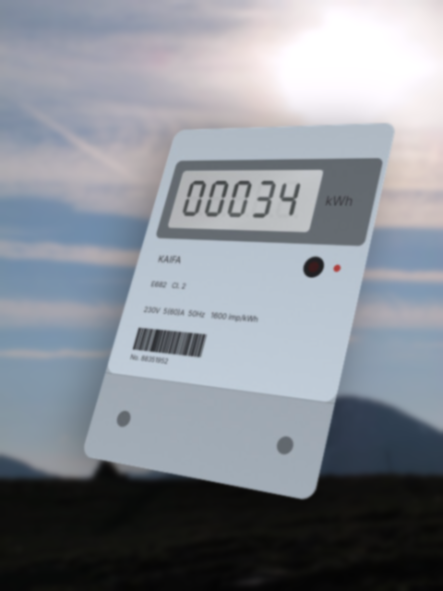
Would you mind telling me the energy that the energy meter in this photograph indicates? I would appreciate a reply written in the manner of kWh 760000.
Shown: kWh 34
